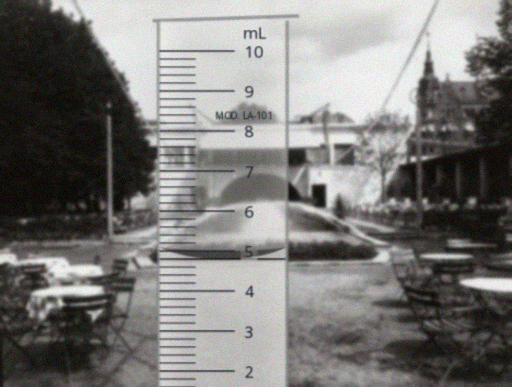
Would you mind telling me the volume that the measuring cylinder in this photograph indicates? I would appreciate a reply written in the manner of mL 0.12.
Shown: mL 4.8
